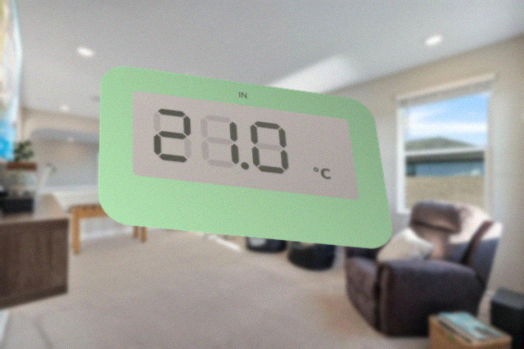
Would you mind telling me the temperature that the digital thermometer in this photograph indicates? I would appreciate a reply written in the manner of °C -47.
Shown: °C 21.0
